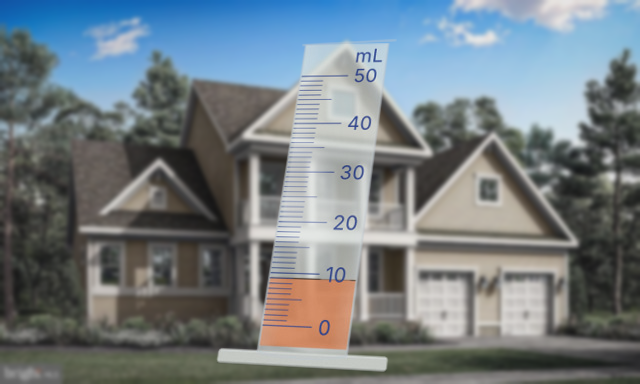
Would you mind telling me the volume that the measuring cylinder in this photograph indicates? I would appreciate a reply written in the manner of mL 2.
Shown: mL 9
